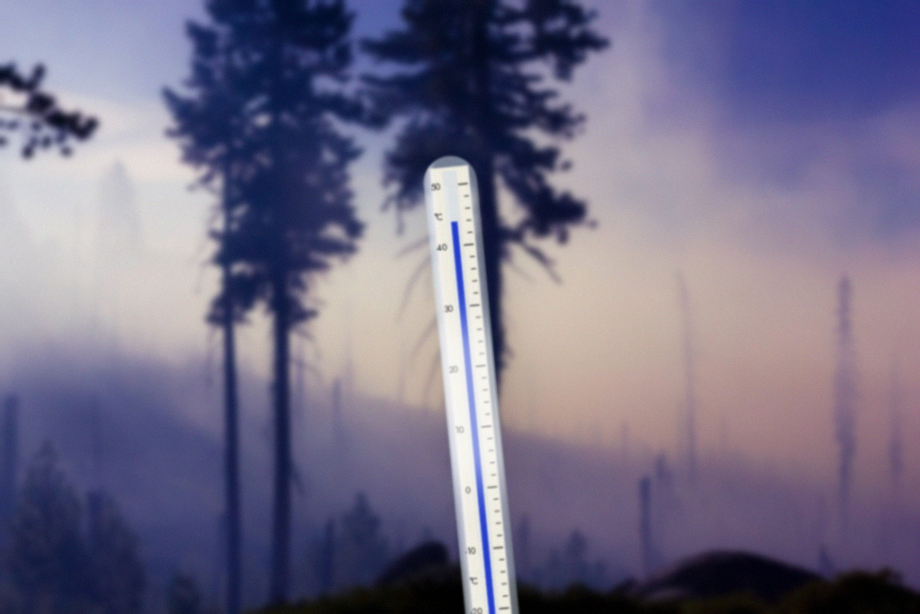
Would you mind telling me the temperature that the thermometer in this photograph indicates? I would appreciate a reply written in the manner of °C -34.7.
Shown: °C 44
